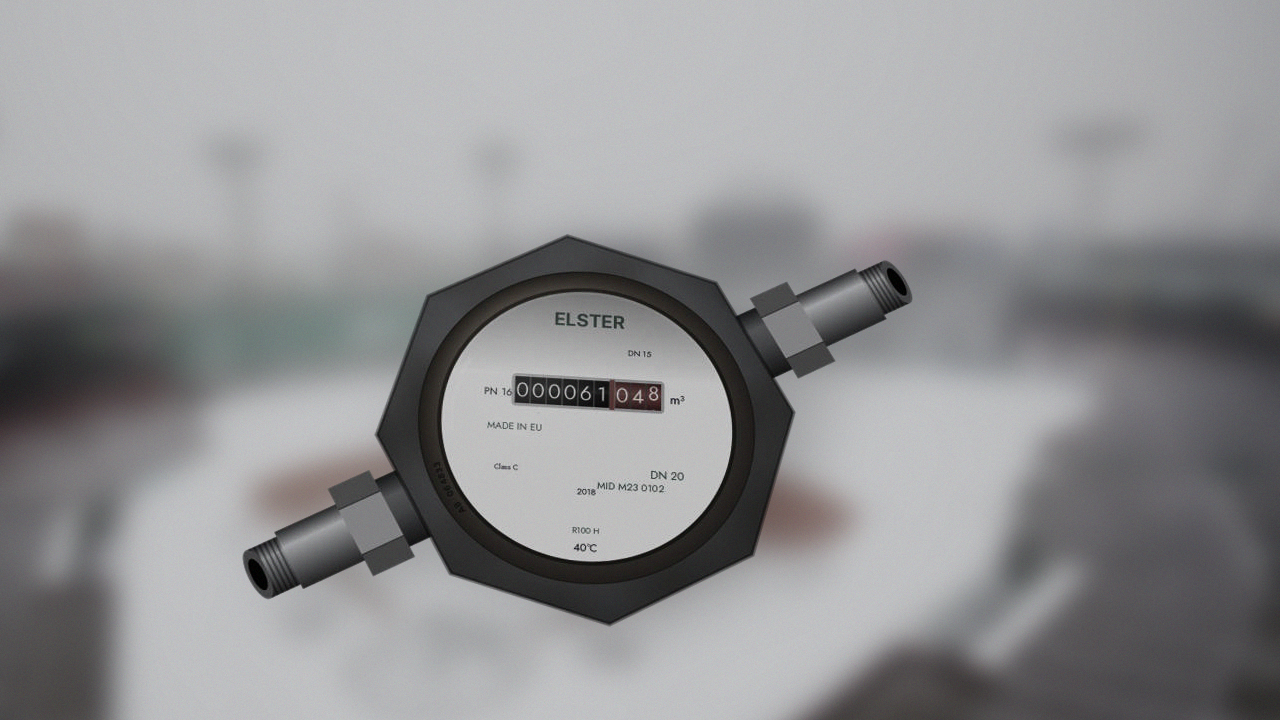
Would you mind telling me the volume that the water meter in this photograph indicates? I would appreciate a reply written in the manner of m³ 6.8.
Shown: m³ 61.048
